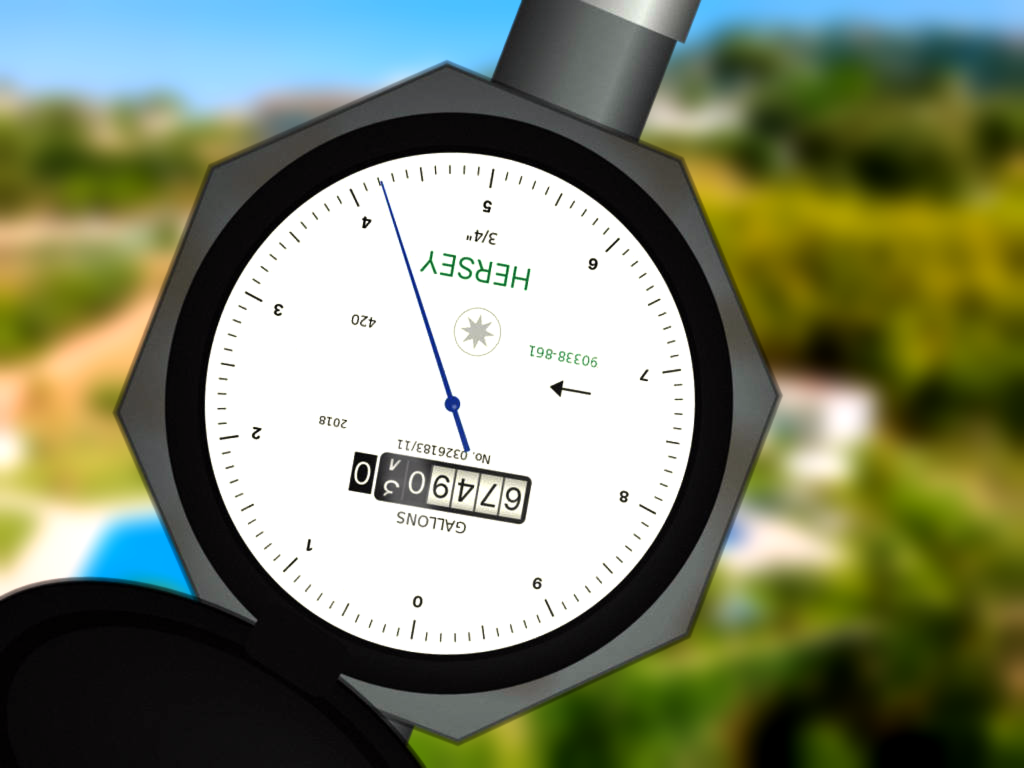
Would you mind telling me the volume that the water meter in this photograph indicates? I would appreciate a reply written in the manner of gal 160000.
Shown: gal 6749034.2
